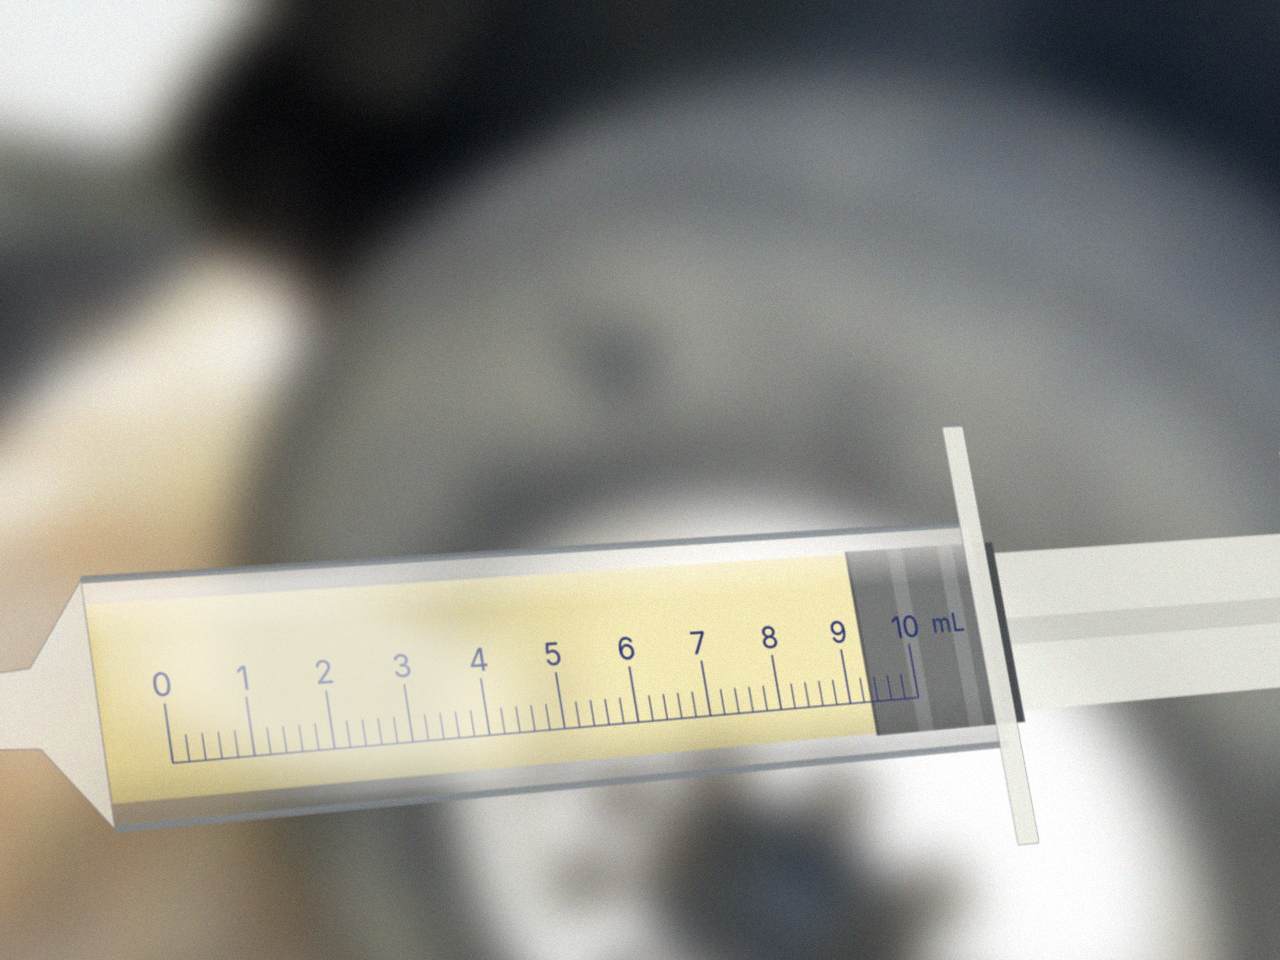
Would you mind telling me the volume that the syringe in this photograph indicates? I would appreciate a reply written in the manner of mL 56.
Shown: mL 9.3
